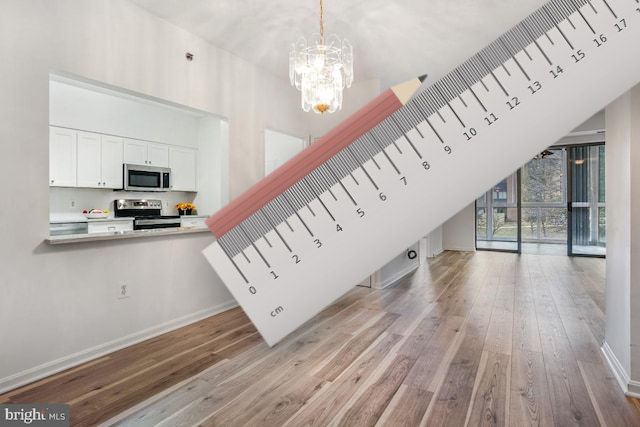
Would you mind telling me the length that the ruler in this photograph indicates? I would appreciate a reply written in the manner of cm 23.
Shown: cm 10
